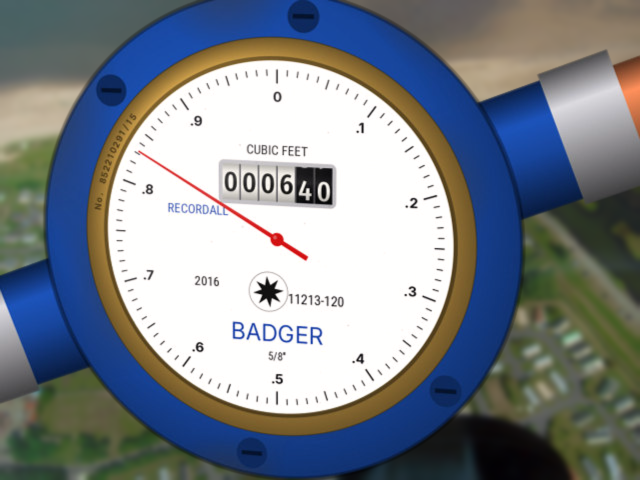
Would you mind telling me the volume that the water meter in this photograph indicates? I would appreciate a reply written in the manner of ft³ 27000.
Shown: ft³ 639.83
